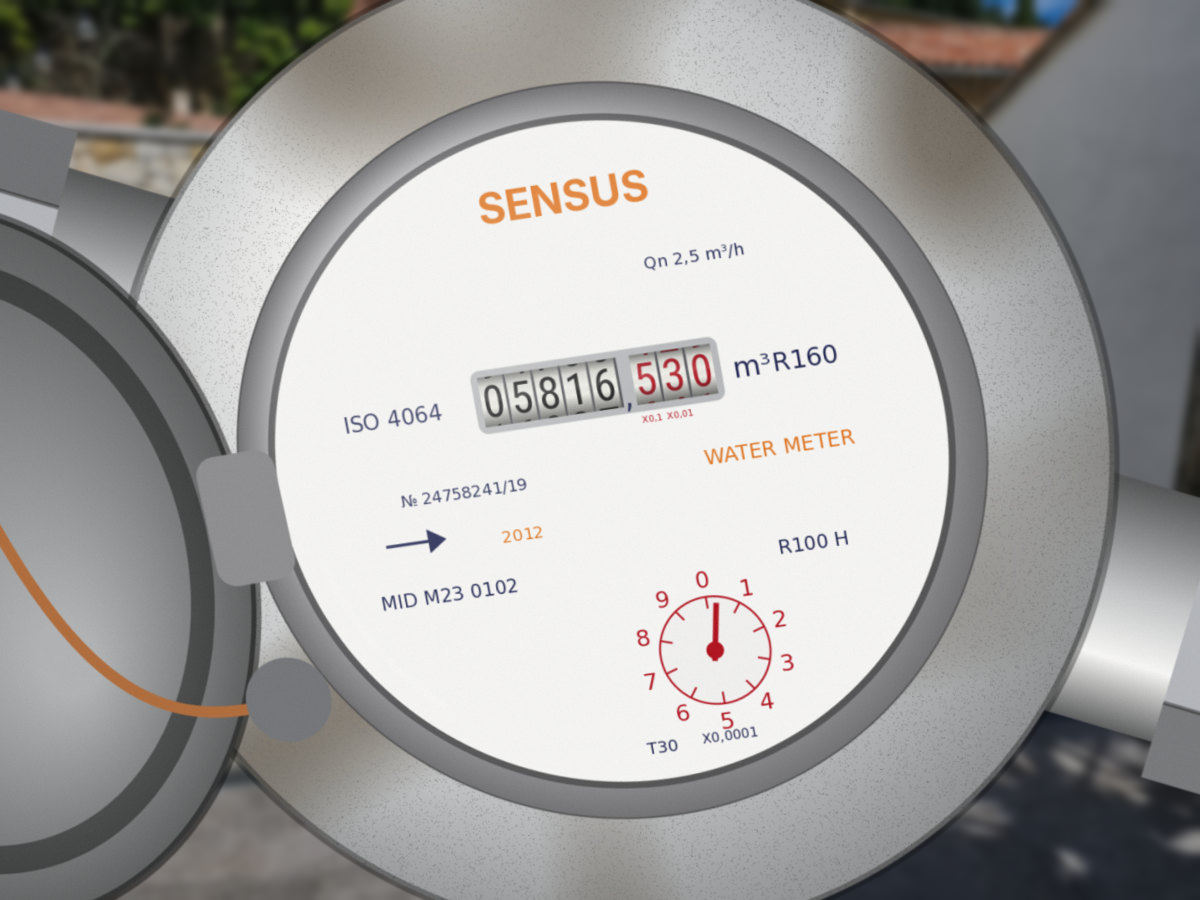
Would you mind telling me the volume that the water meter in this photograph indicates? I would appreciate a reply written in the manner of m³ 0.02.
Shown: m³ 5816.5300
